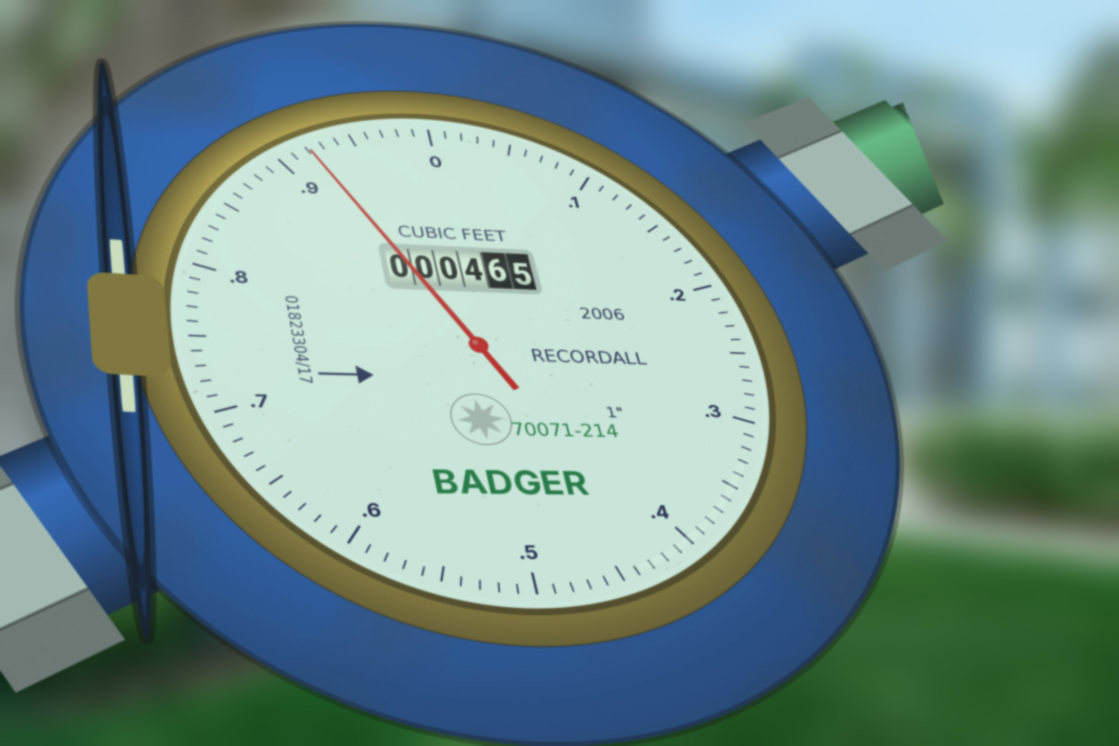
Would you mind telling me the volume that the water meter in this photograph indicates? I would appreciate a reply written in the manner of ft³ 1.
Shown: ft³ 464.92
